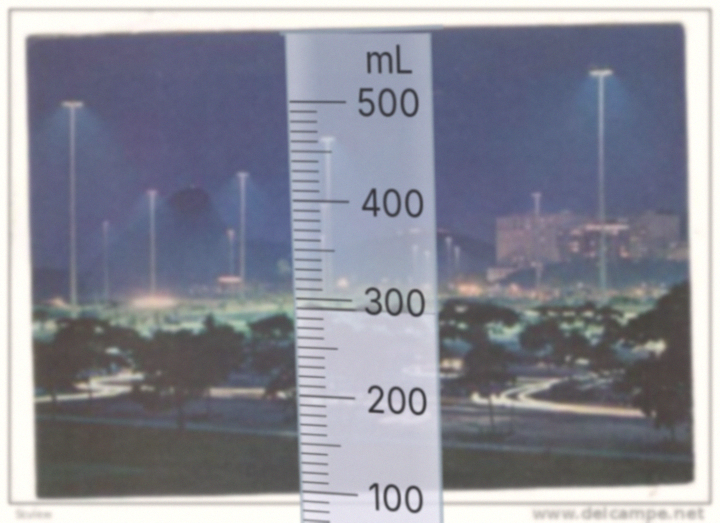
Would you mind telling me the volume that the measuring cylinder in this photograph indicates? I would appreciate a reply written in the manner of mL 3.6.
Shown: mL 290
